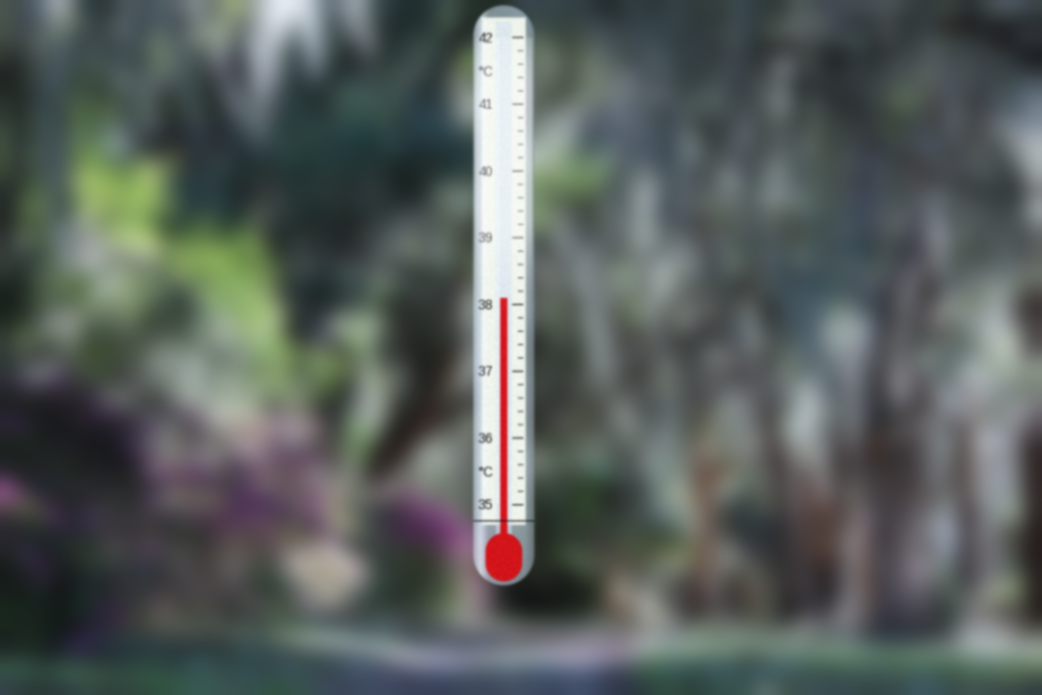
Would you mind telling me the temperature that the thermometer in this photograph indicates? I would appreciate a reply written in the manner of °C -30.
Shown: °C 38.1
